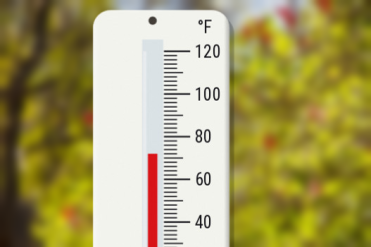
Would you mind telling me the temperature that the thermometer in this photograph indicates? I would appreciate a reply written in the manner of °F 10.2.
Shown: °F 72
